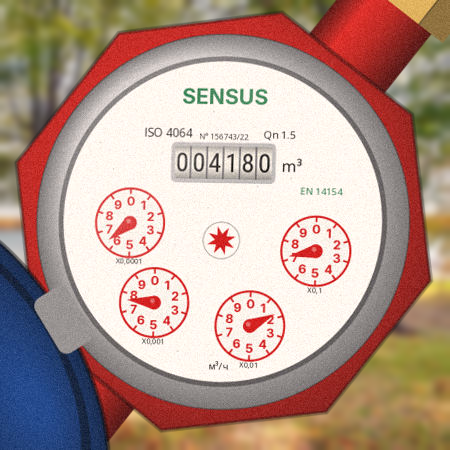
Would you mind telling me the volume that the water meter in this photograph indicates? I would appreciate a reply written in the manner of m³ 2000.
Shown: m³ 4180.7176
